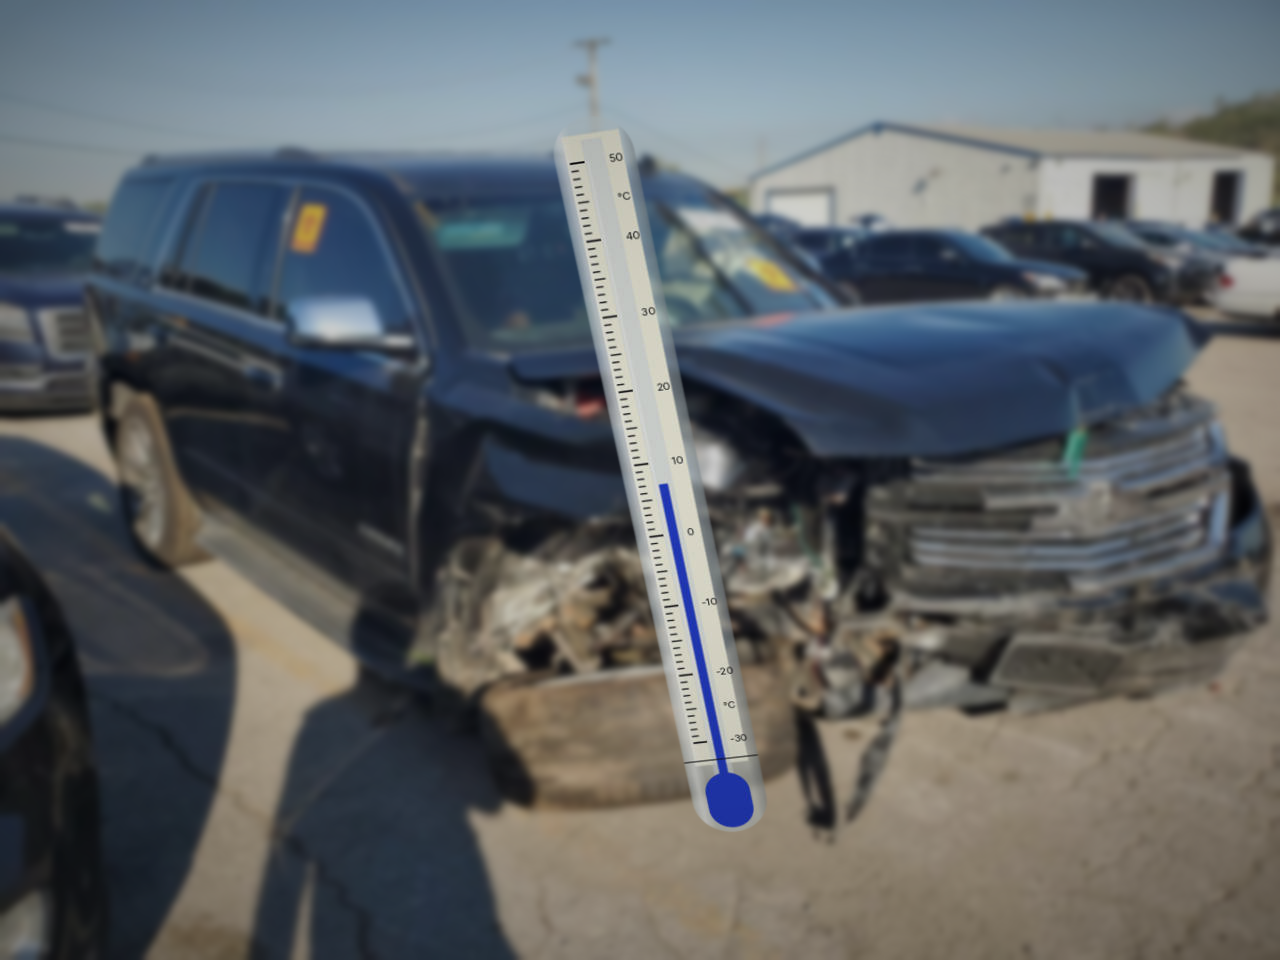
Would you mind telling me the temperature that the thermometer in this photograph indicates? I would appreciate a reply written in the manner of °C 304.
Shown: °C 7
